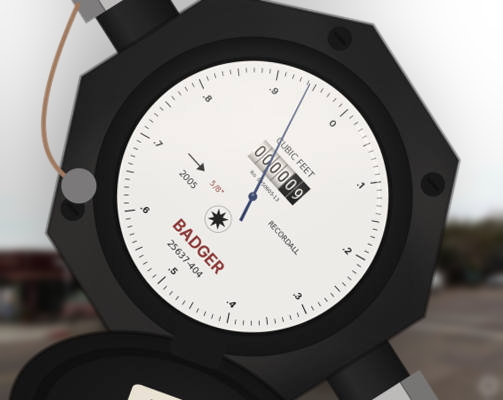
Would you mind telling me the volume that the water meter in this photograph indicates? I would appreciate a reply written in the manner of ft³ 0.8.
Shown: ft³ 8.94
